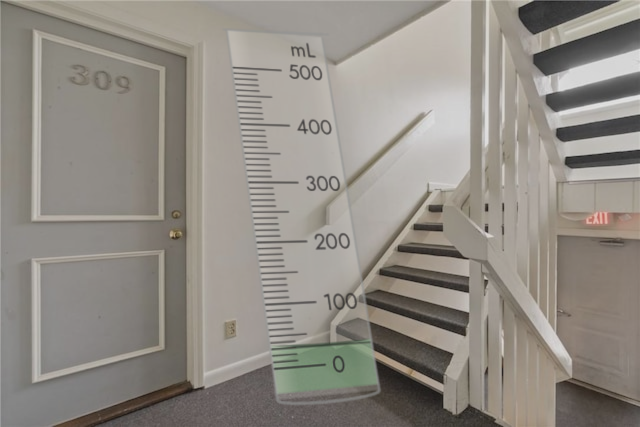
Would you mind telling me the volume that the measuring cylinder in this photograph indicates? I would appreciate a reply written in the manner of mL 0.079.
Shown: mL 30
